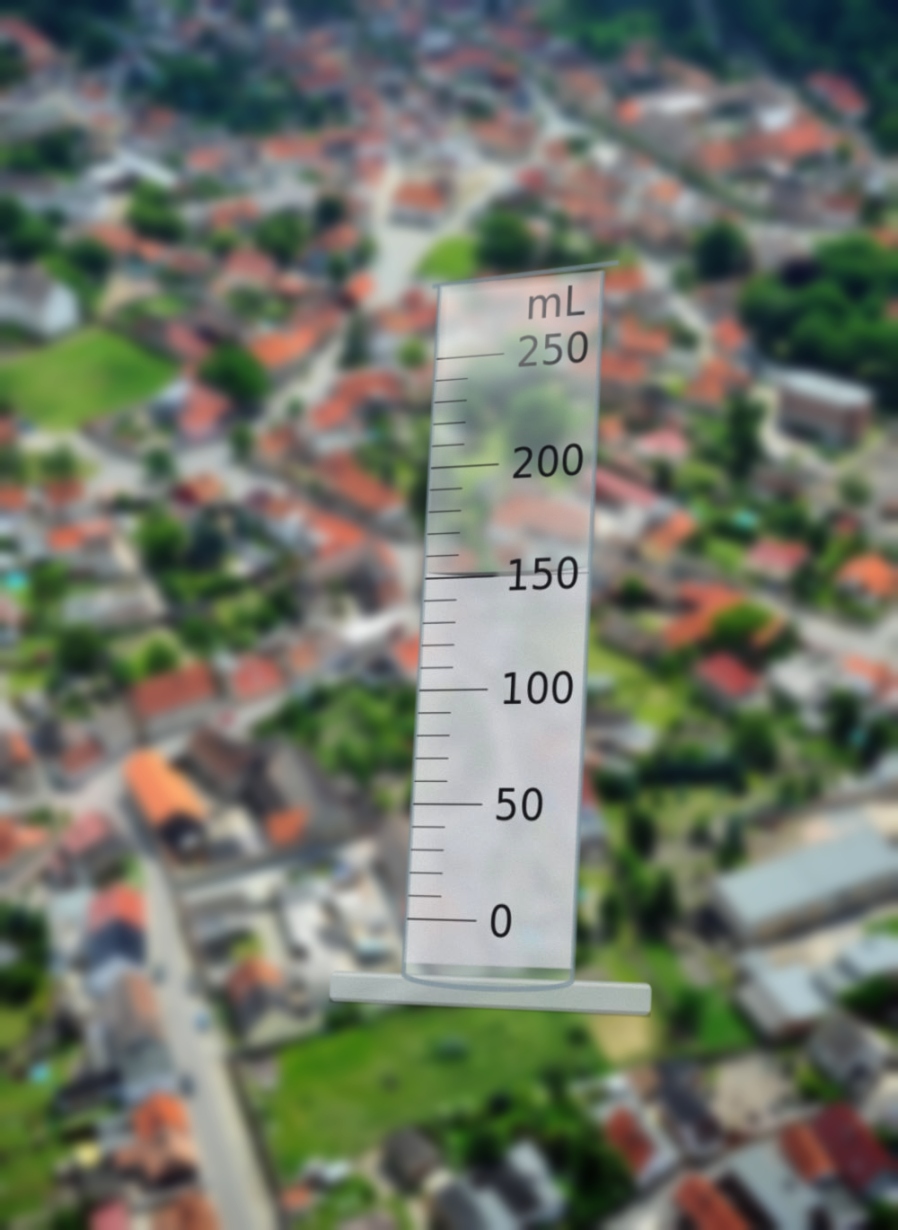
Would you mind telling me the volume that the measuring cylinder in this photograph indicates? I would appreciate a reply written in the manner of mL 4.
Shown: mL 150
